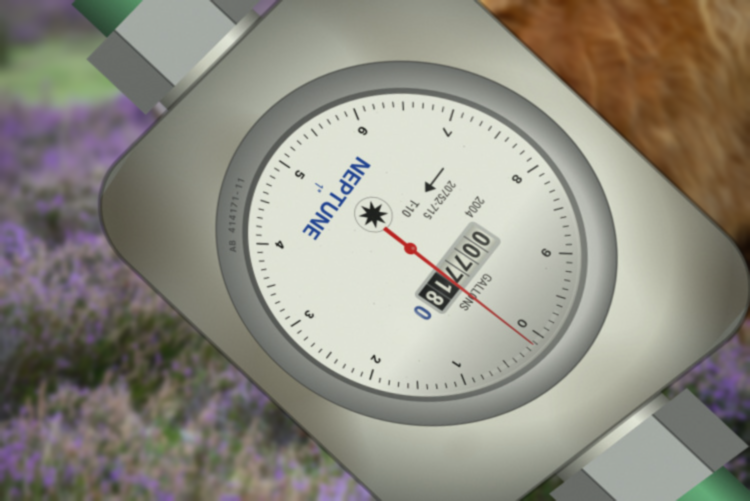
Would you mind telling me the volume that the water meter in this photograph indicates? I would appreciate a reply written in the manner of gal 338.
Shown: gal 77180.1
